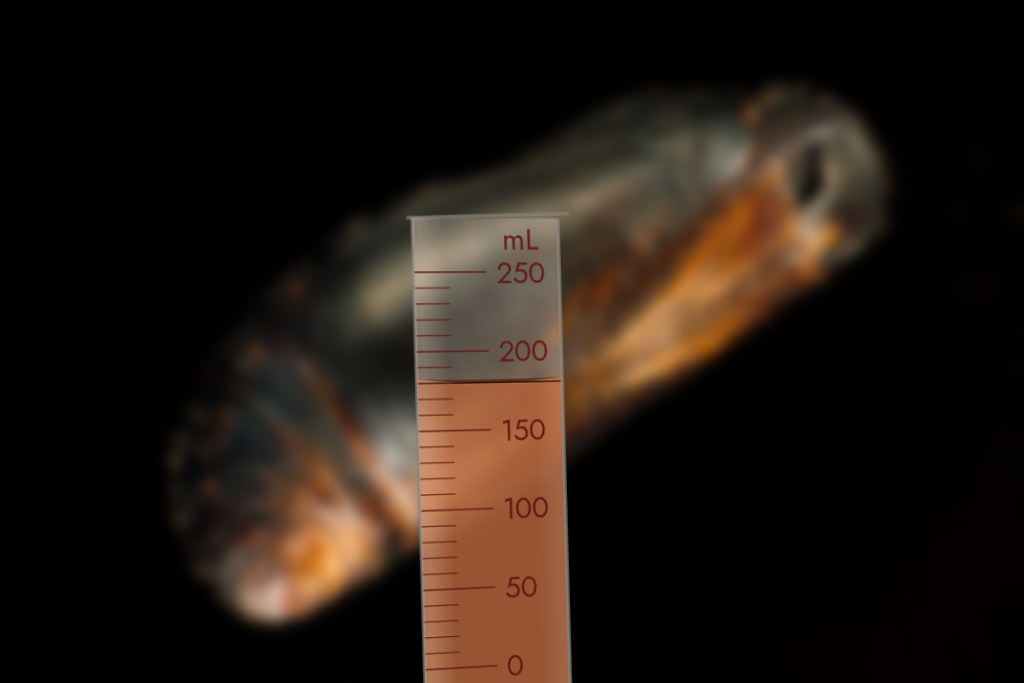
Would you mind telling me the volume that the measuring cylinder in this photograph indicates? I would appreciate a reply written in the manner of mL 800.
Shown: mL 180
